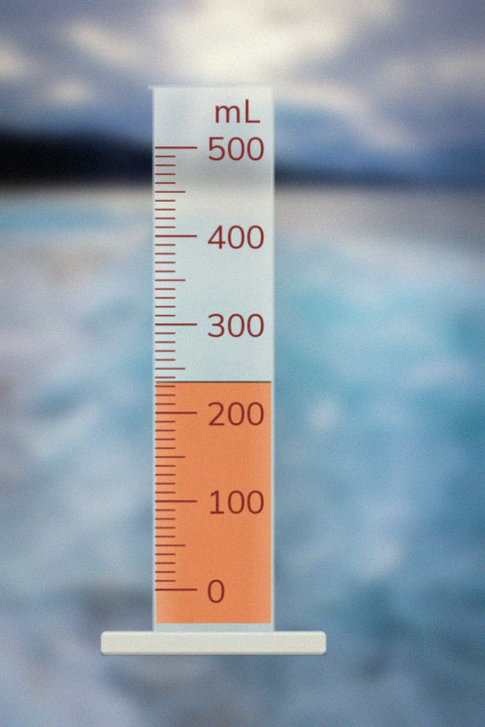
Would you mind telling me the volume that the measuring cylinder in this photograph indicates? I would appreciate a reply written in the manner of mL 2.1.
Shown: mL 235
